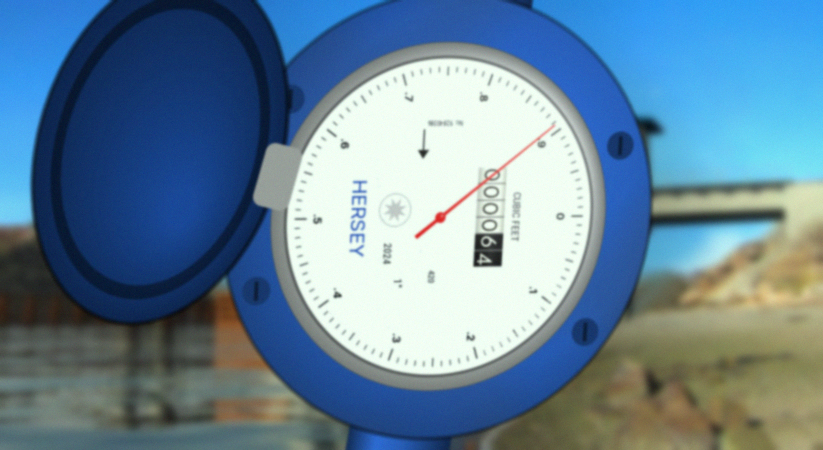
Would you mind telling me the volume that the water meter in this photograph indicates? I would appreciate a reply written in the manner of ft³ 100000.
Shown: ft³ 63.89
